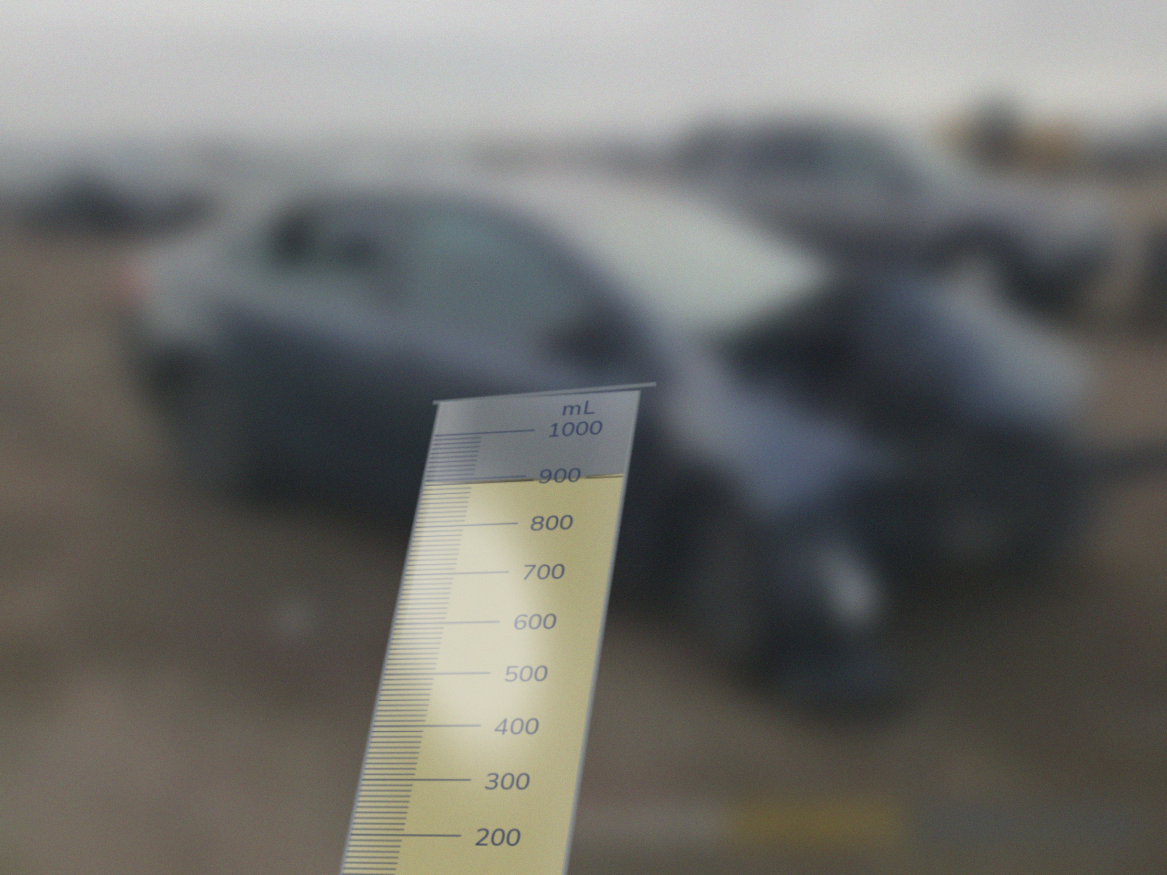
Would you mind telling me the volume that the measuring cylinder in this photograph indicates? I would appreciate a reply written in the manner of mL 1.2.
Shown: mL 890
